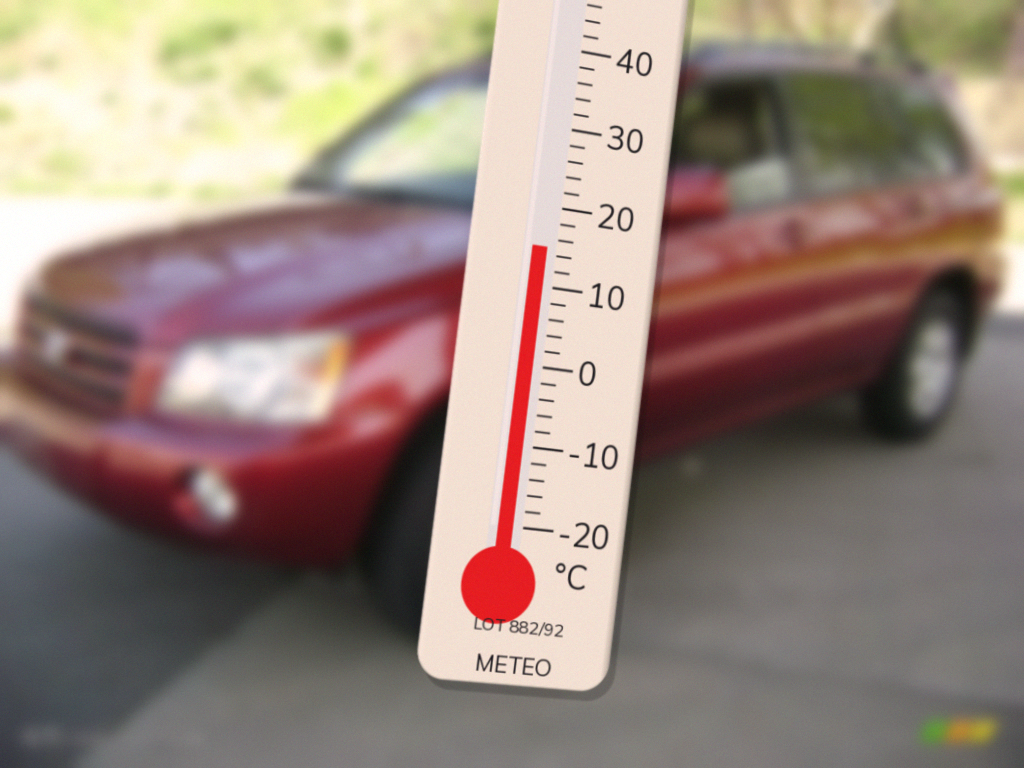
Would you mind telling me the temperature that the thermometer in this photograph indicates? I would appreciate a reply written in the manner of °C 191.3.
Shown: °C 15
